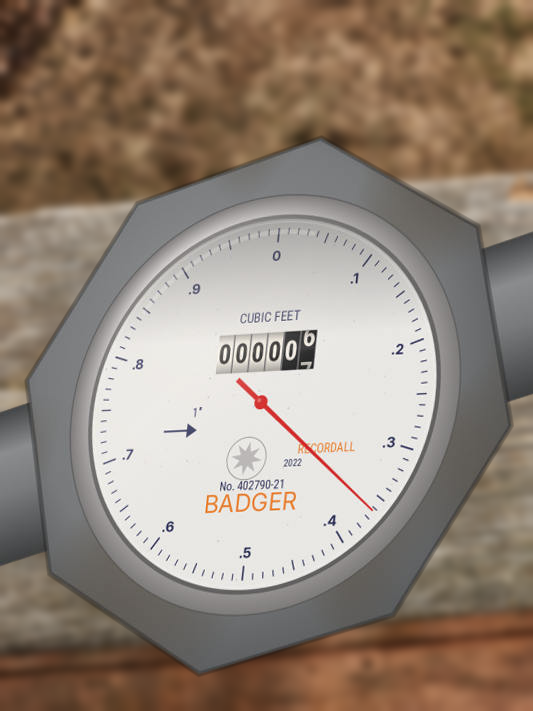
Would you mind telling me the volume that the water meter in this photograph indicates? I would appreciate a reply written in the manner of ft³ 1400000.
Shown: ft³ 6.36
